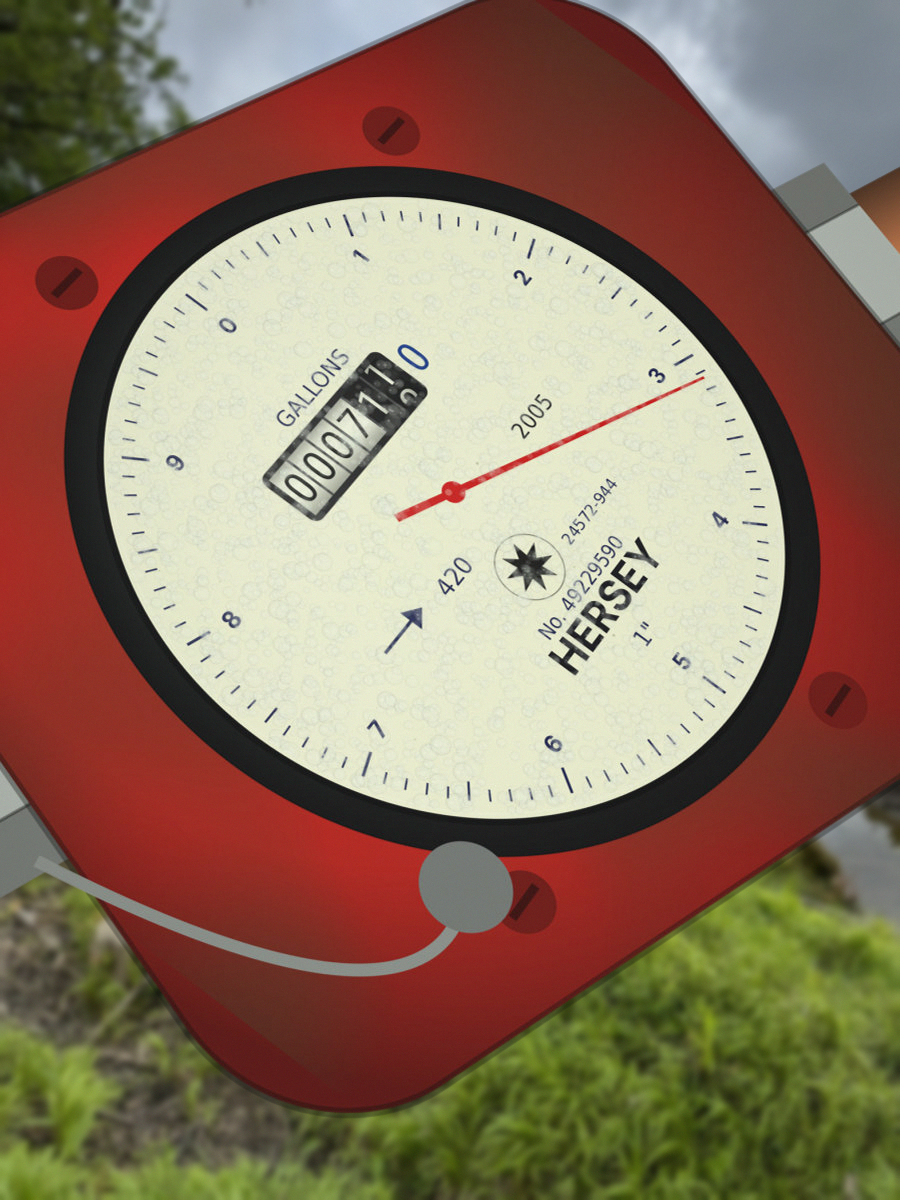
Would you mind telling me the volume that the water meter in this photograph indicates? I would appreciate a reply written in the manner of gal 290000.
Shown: gal 7113.1
